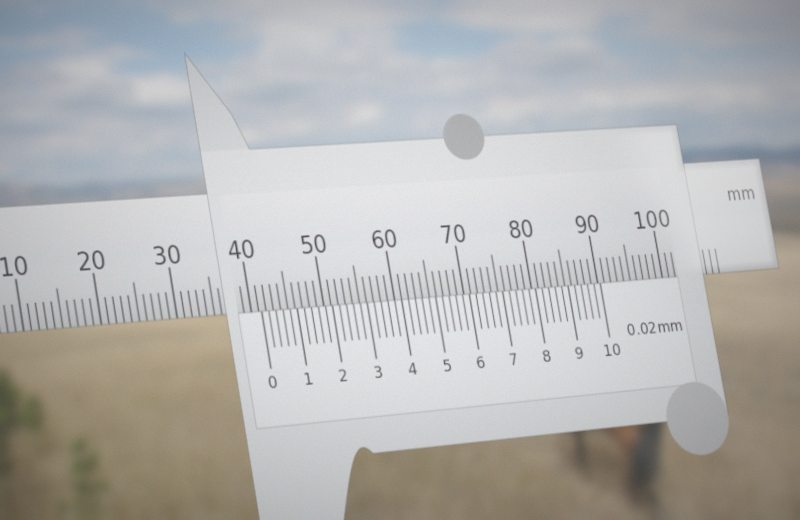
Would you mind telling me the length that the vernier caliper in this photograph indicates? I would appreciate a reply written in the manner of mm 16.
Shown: mm 41.4
